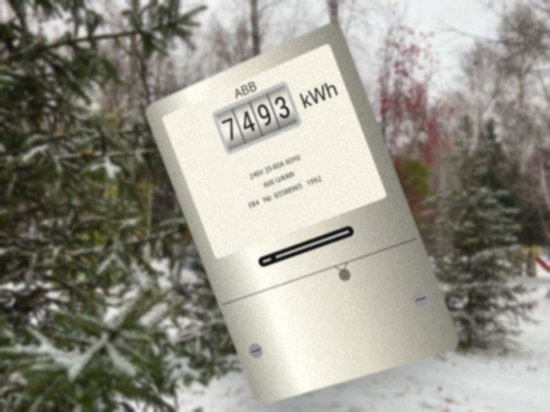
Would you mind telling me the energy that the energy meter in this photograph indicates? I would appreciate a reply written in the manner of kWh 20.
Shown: kWh 7493
